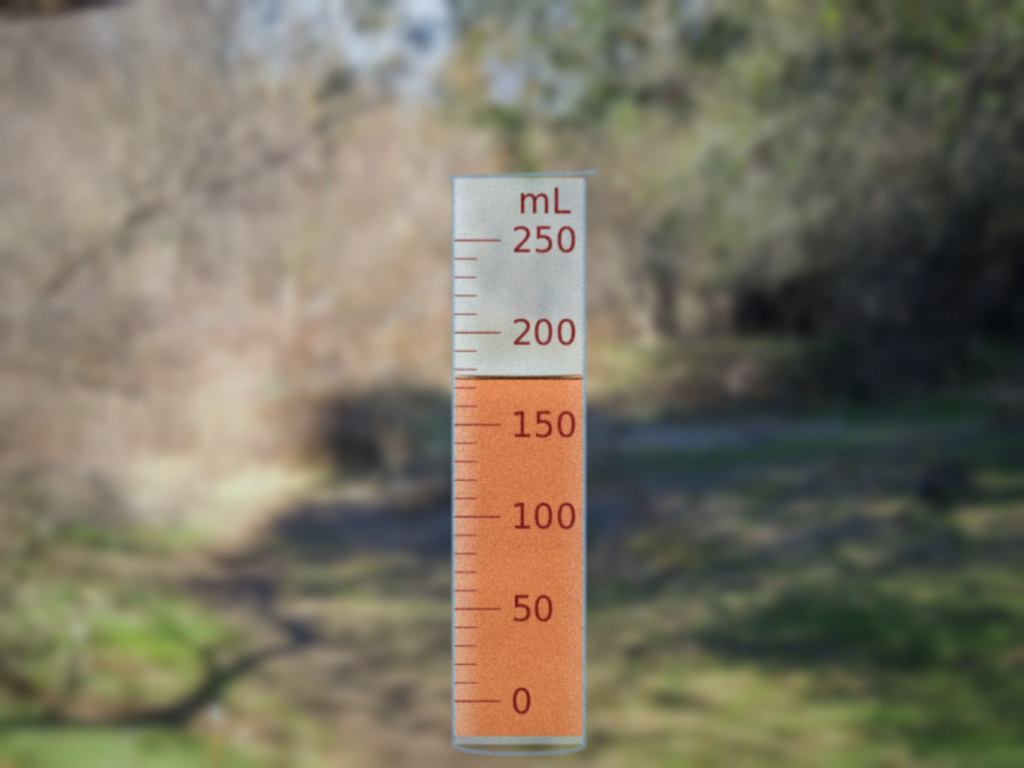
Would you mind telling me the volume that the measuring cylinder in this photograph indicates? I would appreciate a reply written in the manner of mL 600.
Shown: mL 175
